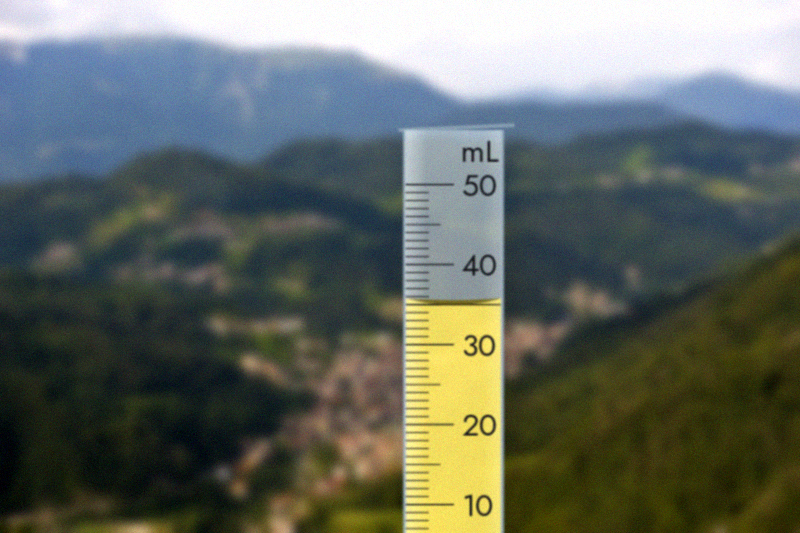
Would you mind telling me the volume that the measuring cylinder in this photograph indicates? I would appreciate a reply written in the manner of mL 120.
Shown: mL 35
